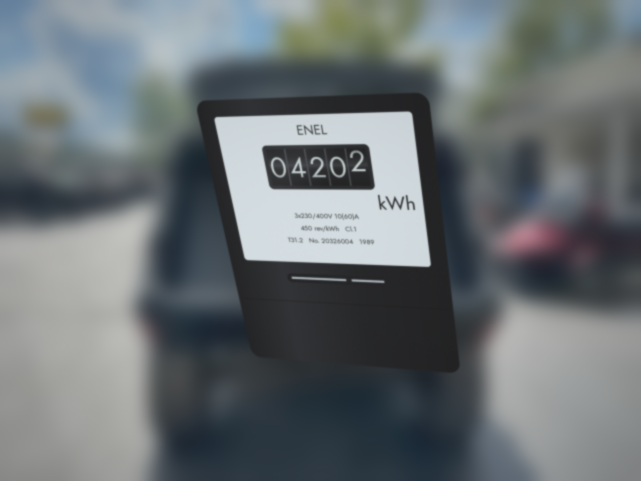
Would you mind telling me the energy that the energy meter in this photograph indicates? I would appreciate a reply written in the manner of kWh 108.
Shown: kWh 4202
